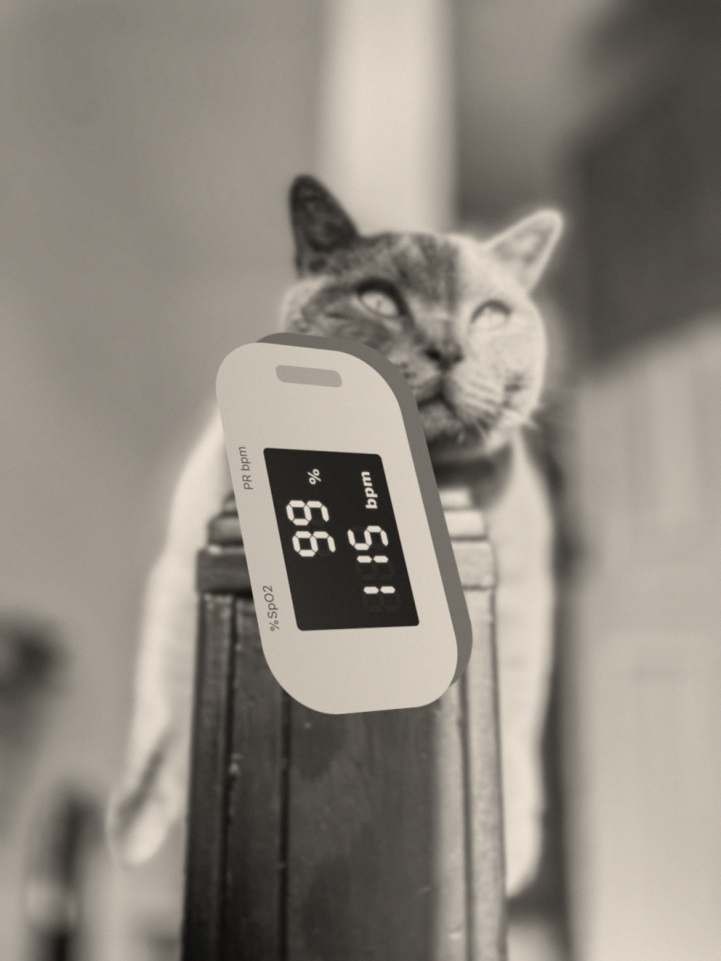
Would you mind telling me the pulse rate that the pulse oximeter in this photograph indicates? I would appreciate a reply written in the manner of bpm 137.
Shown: bpm 115
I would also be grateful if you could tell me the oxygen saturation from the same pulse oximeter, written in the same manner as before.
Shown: % 99
